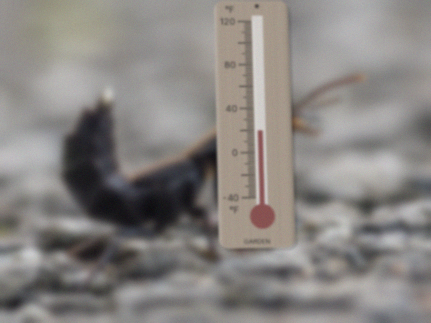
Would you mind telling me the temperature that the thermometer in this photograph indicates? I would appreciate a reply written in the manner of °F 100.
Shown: °F 20
